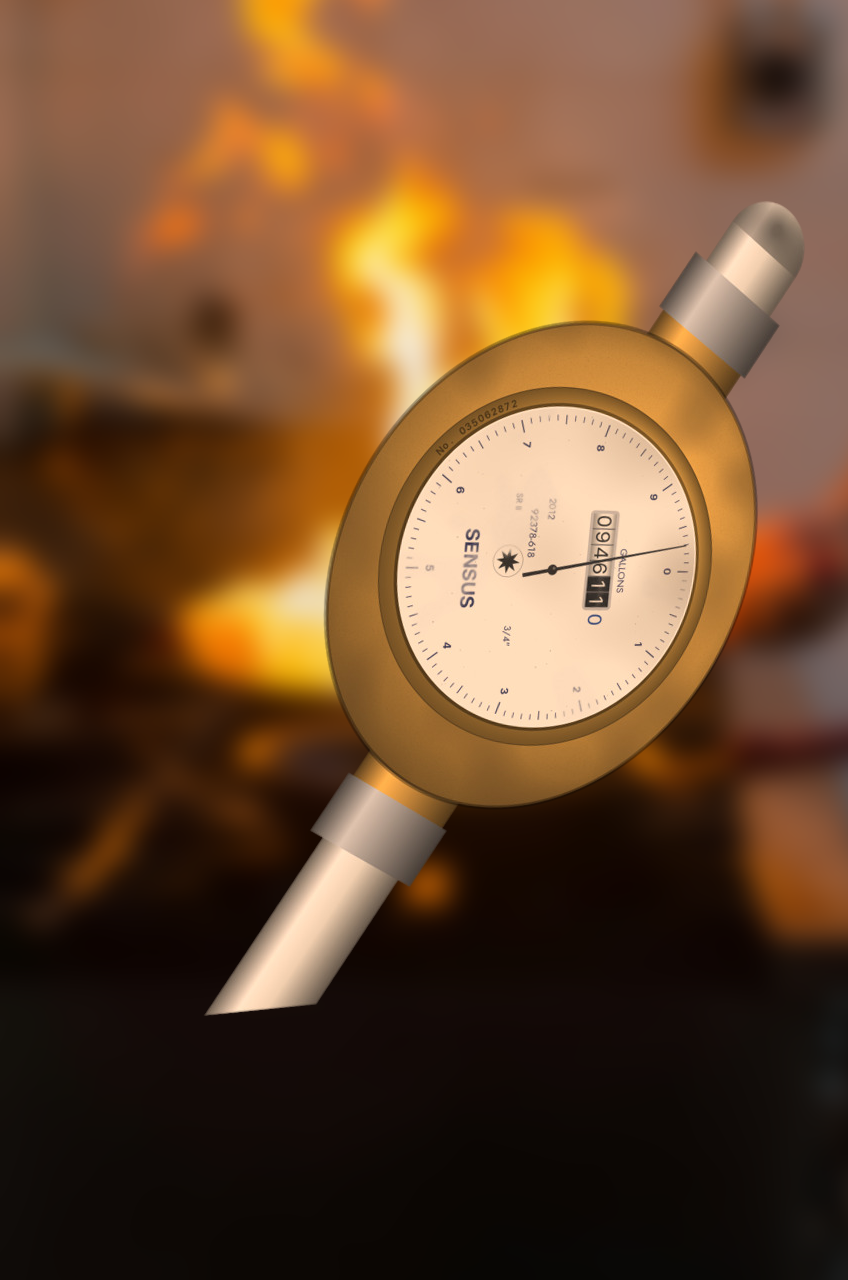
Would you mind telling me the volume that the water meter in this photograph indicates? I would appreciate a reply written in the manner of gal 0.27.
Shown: gal 946109.7
